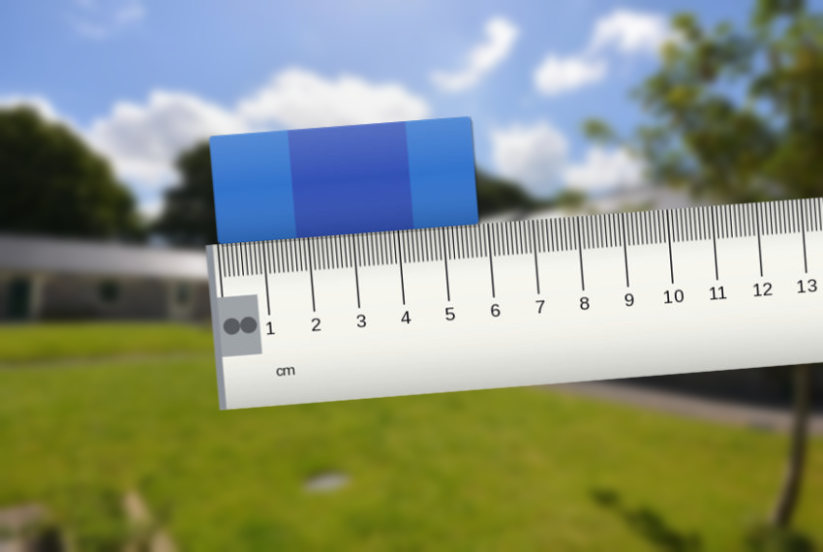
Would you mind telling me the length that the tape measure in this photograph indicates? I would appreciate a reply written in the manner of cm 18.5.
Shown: cm 5.8
